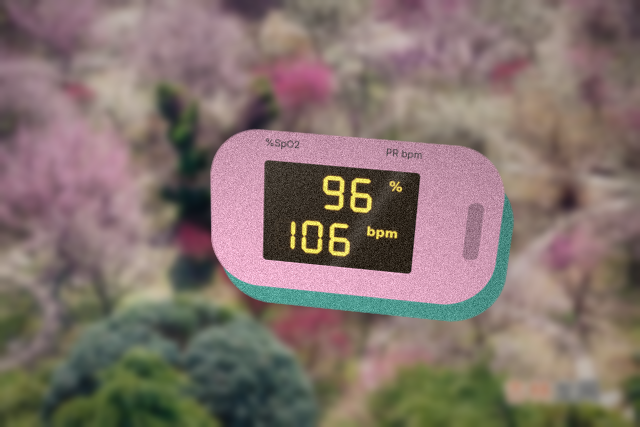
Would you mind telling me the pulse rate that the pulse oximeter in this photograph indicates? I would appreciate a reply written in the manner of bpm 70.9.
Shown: bpm 106
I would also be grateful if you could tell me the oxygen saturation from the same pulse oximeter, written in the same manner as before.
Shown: % 96
